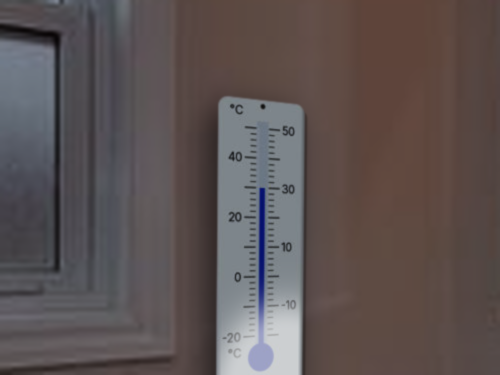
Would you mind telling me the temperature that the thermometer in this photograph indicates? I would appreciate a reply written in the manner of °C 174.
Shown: °C 30
